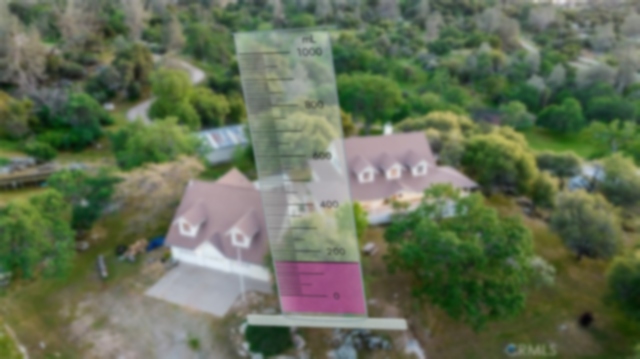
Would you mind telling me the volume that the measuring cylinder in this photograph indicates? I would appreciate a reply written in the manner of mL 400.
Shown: mL 150
